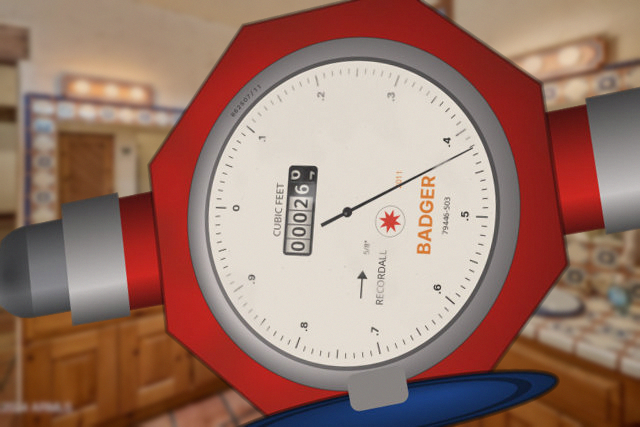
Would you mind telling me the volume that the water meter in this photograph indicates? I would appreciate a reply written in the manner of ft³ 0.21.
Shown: ft³ 266.42
